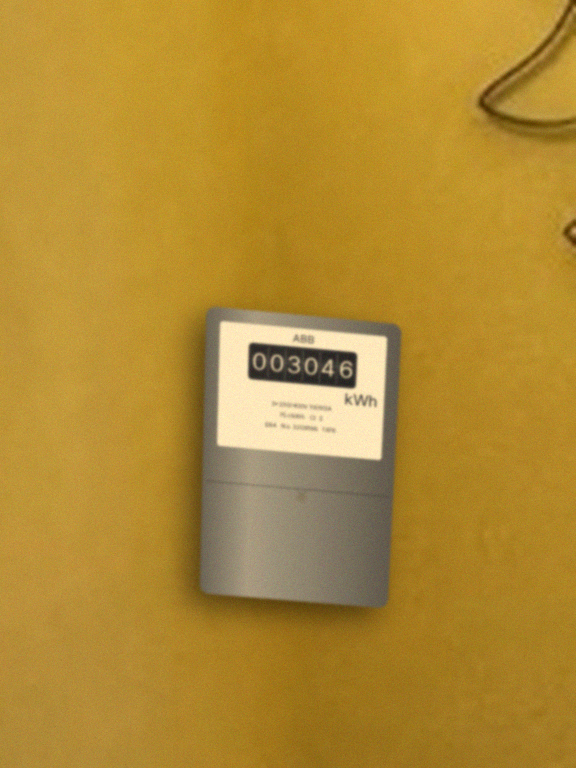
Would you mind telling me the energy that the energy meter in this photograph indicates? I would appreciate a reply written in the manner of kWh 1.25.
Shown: kWh 3046
